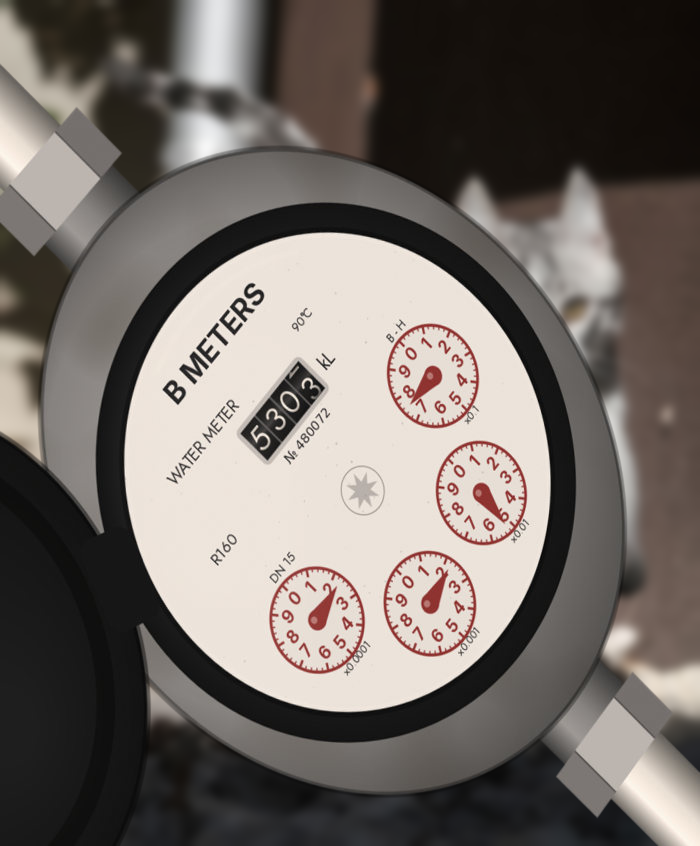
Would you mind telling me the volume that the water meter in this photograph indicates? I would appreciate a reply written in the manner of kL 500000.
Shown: kL 5302.7522
